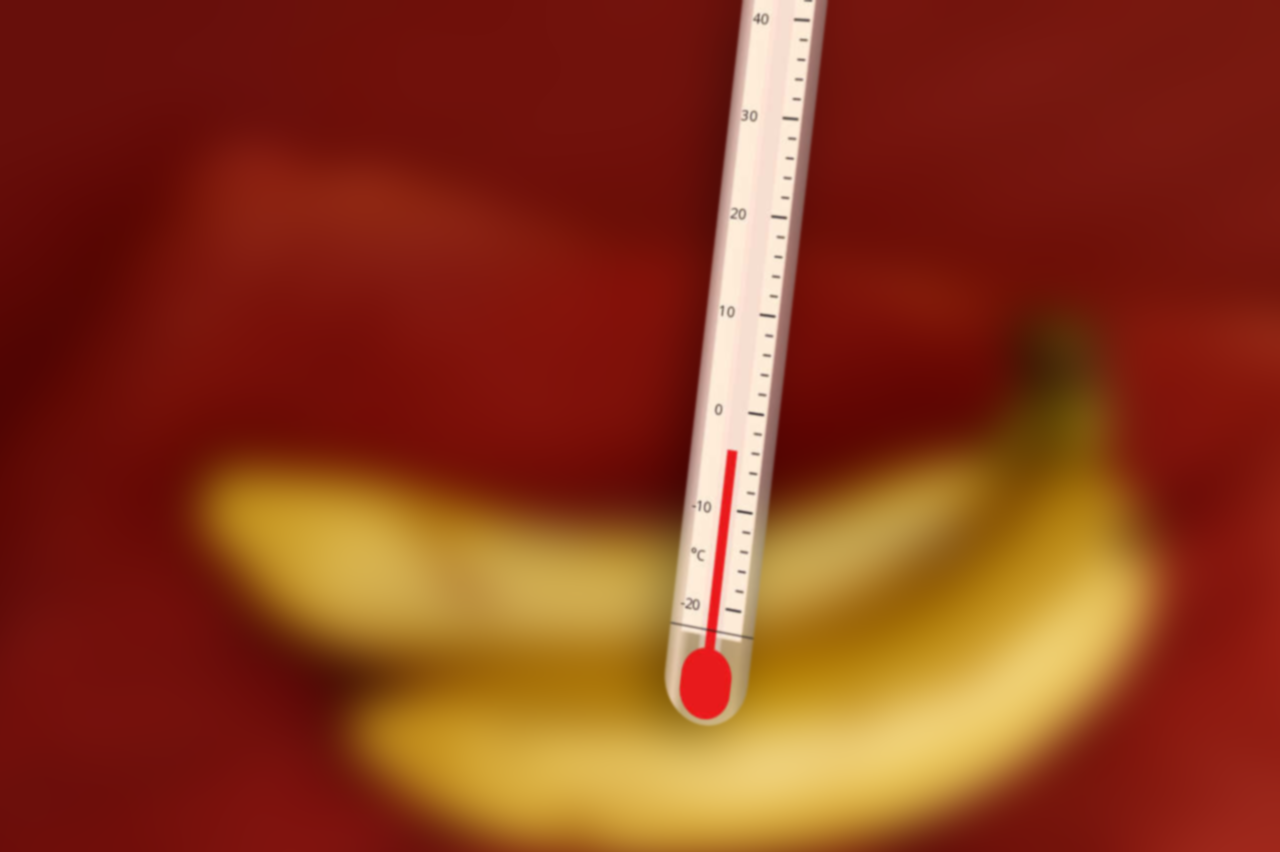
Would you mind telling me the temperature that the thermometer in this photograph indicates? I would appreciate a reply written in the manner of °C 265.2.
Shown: °C -4
